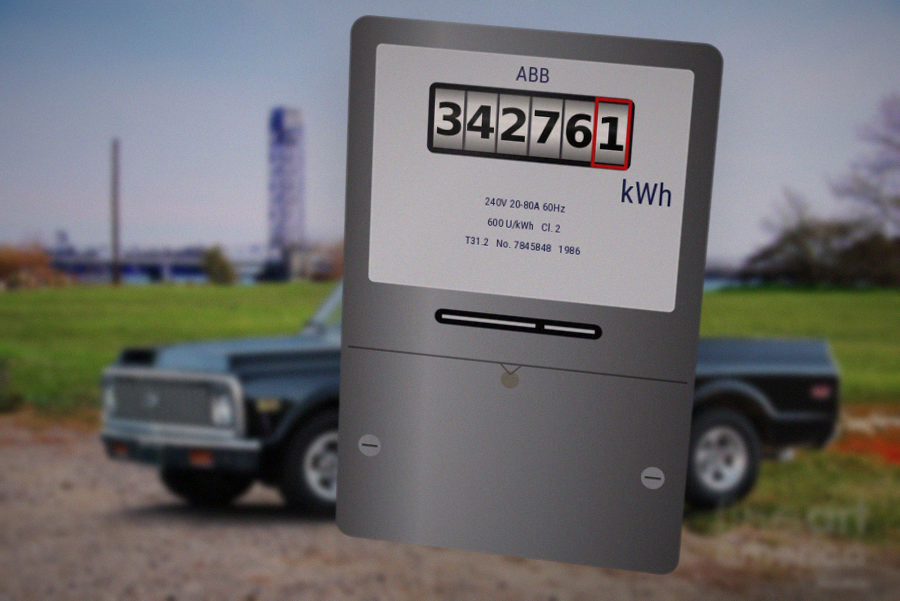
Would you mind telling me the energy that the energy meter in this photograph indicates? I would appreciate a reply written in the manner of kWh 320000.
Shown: kWh 34276.1
